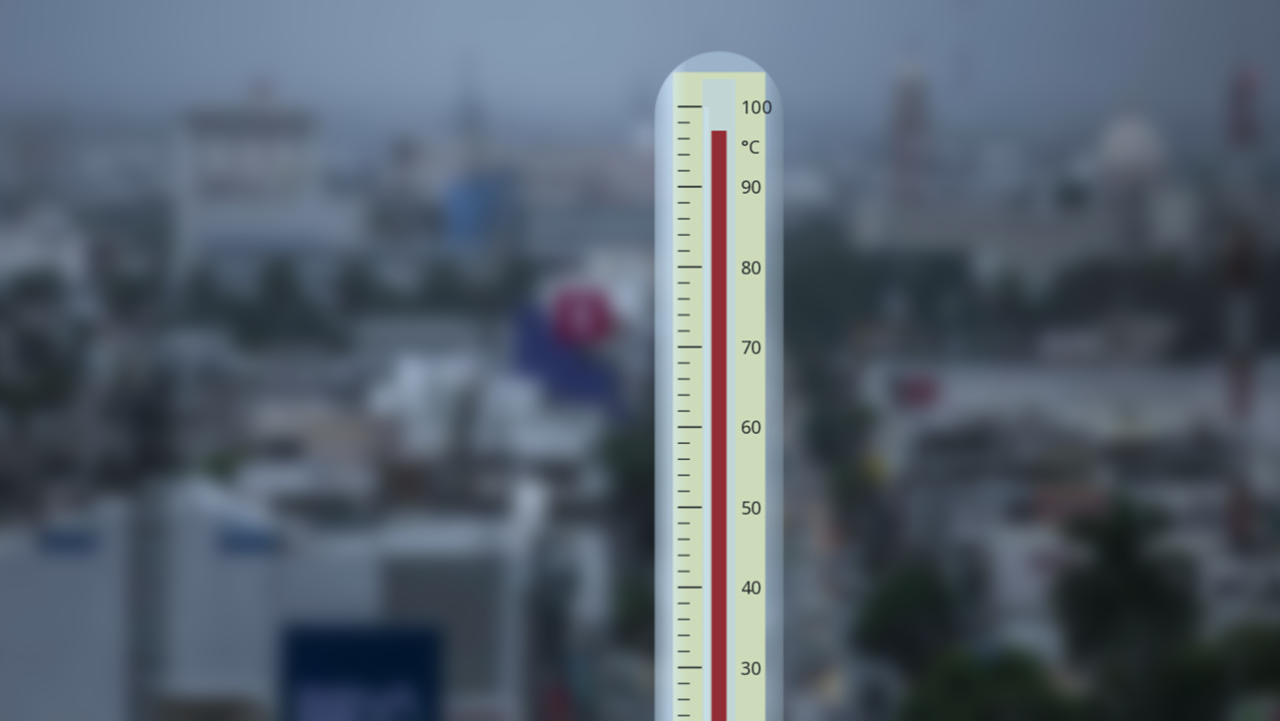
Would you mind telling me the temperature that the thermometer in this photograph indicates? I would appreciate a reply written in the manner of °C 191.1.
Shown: °C 97
